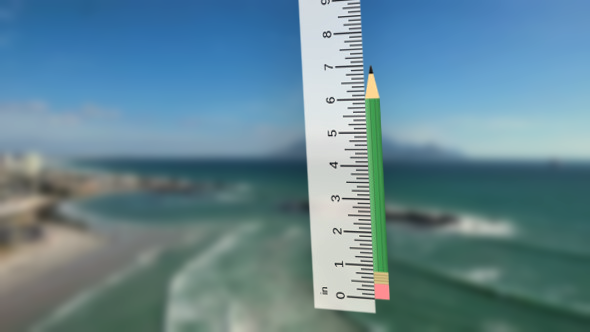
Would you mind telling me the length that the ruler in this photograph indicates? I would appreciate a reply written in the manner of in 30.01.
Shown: in 7
